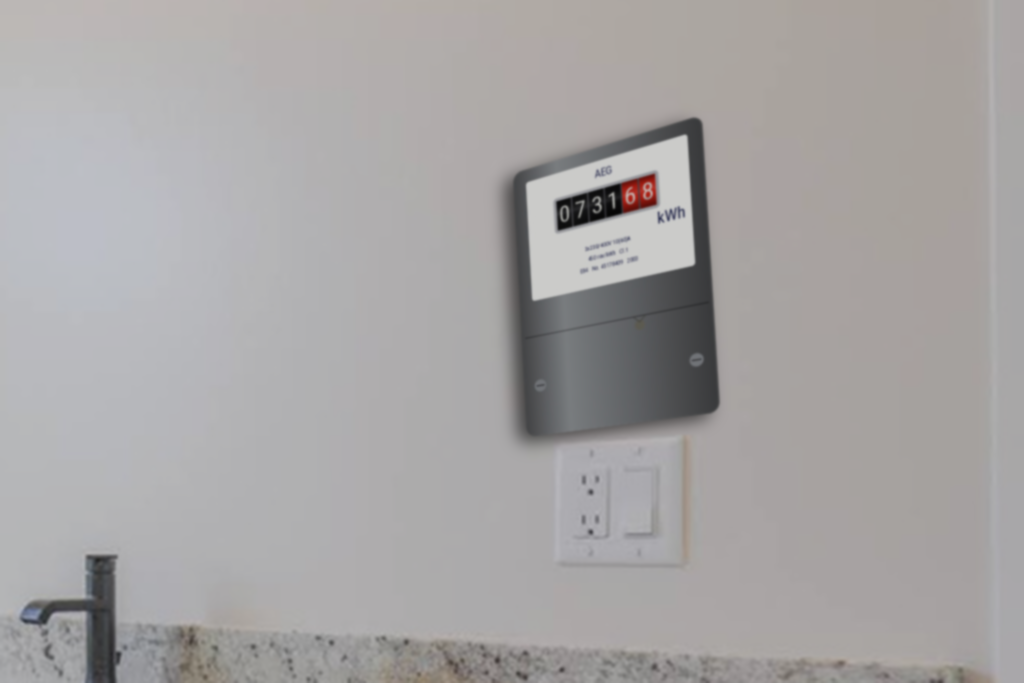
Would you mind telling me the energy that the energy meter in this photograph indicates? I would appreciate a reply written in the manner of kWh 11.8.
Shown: kWh 731.68
